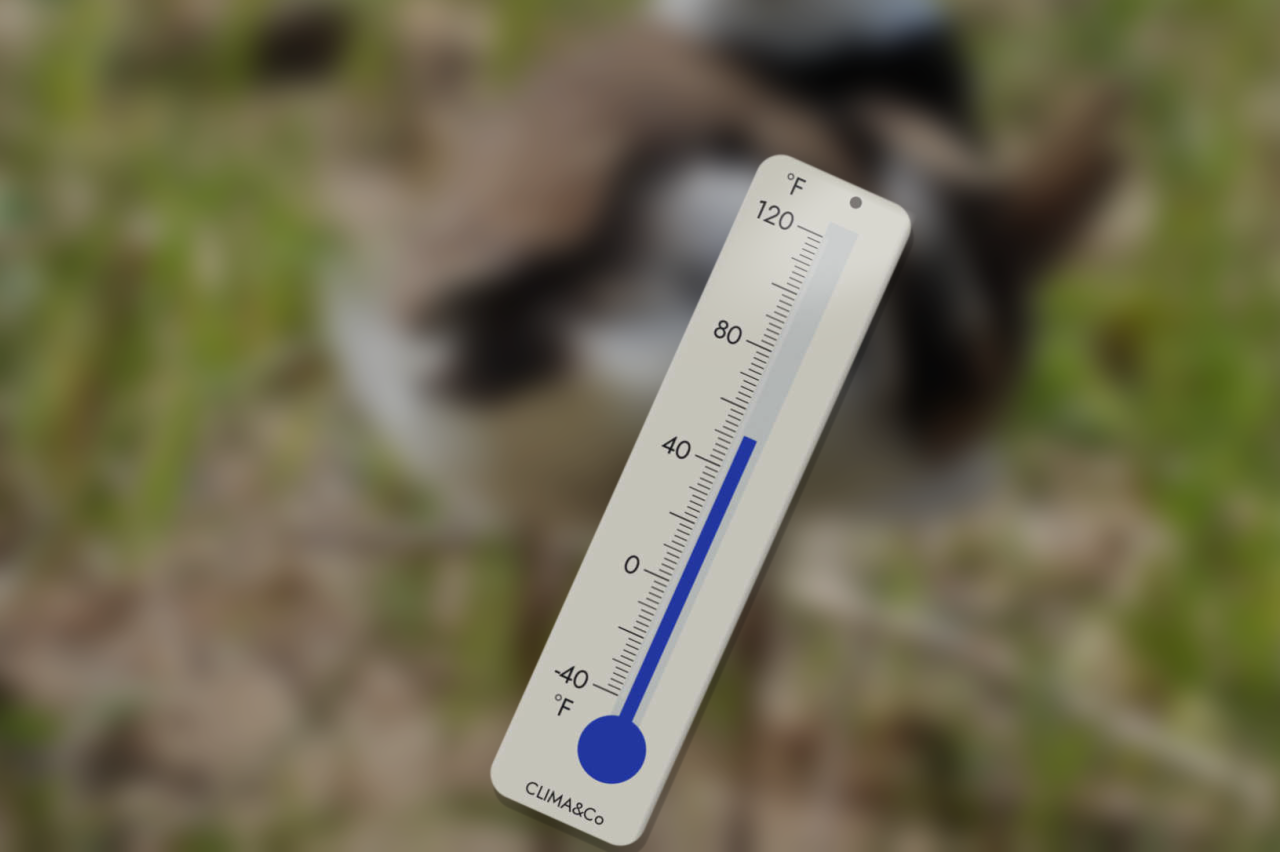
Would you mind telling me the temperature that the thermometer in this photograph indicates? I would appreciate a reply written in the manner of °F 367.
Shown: °F 52
